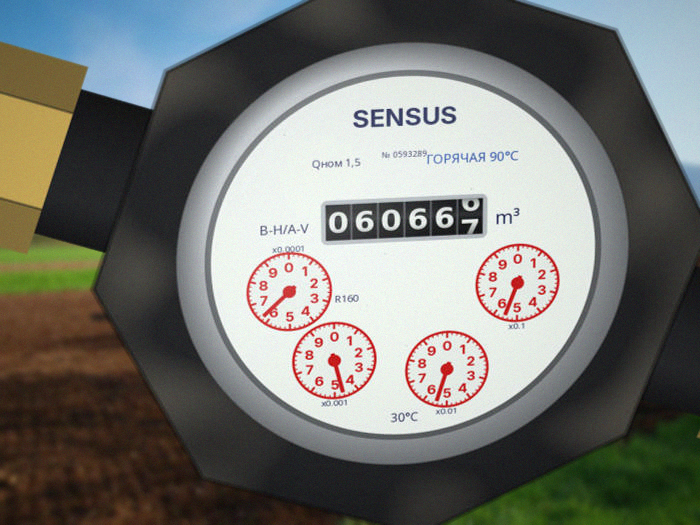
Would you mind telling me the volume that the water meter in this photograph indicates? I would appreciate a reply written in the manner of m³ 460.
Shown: m³ 60666.5546
